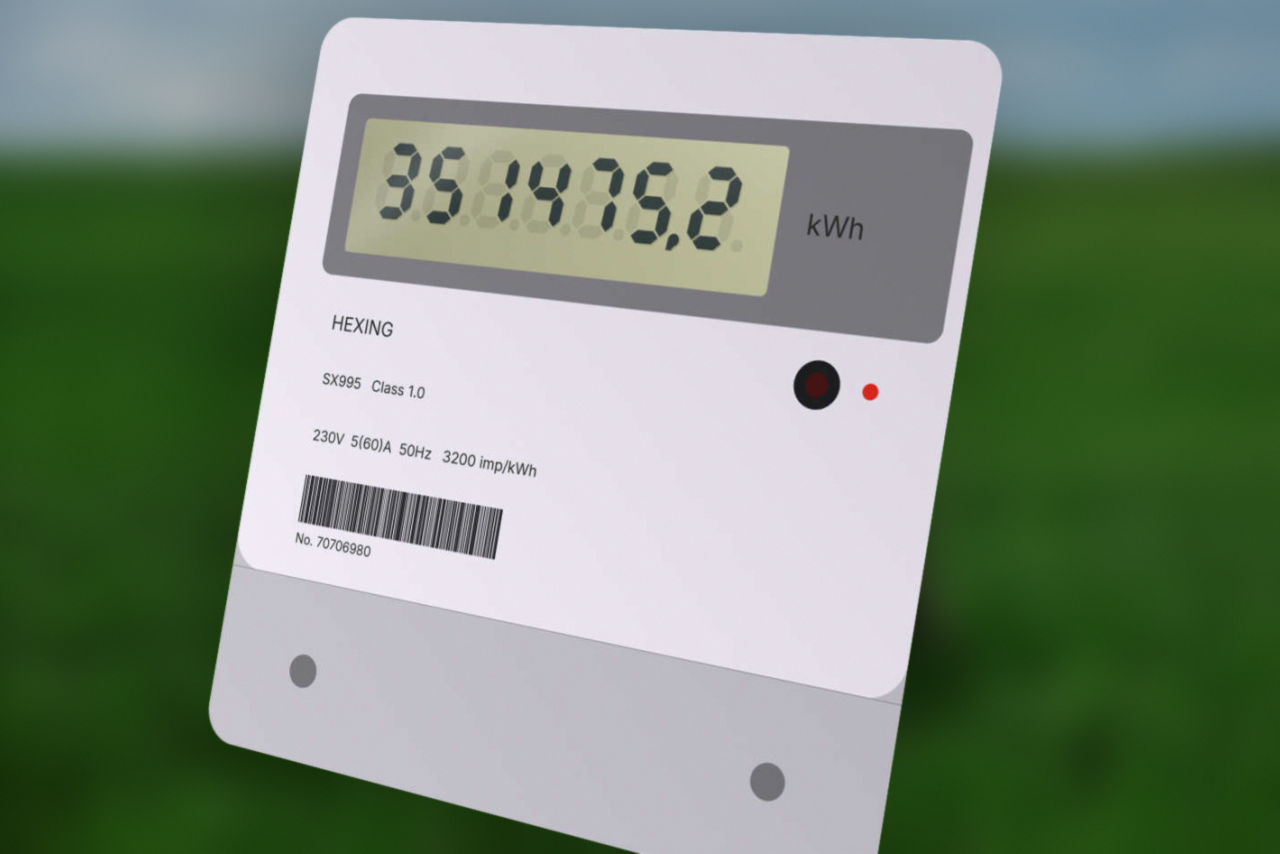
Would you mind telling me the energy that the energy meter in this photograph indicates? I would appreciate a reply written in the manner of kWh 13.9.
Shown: kWh 351475.2
